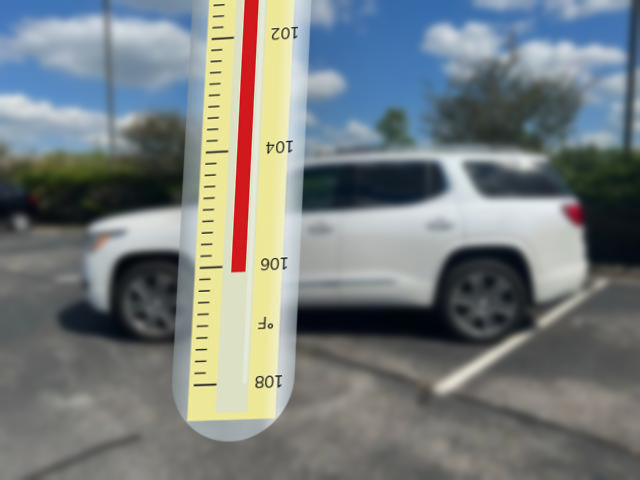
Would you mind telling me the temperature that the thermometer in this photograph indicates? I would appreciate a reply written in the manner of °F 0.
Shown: °F 106.1
